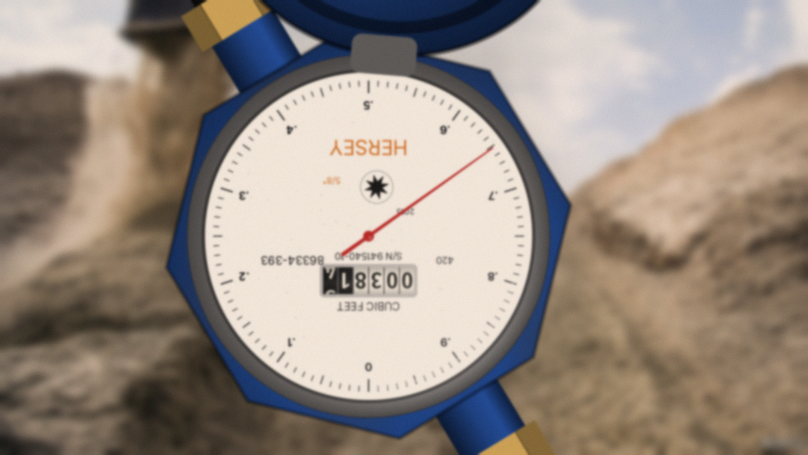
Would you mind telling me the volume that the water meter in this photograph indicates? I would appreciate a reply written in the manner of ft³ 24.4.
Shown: ft³ 3813.65
